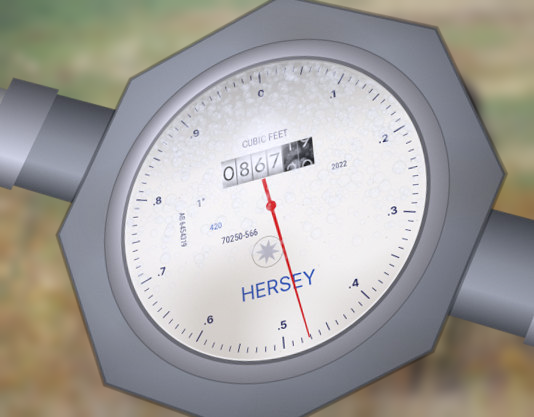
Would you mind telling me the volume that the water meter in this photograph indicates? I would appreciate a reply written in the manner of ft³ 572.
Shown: ft³ 86719.47
